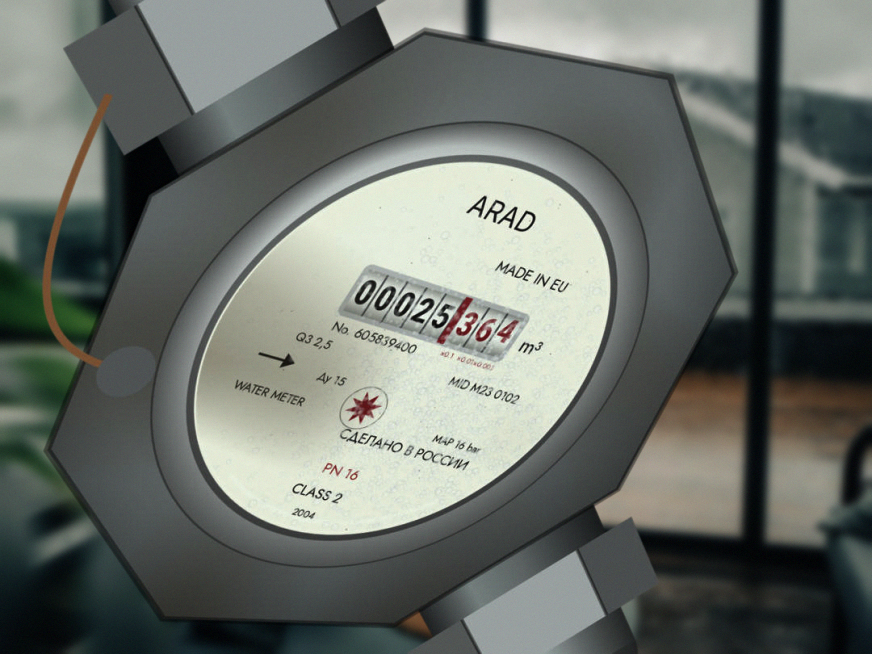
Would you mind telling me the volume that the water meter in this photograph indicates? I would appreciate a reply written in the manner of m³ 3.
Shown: m³ 25.364
